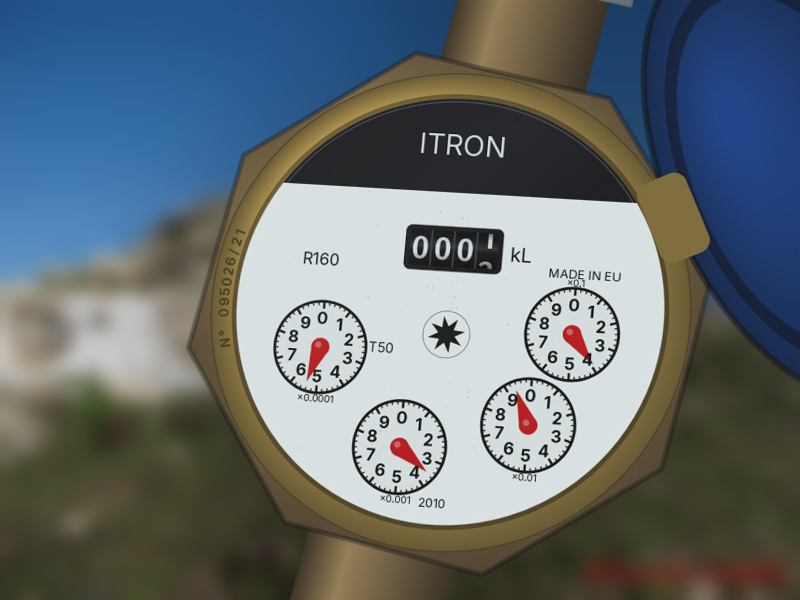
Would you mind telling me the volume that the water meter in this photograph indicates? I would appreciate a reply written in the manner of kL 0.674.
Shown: kL 1.3935
